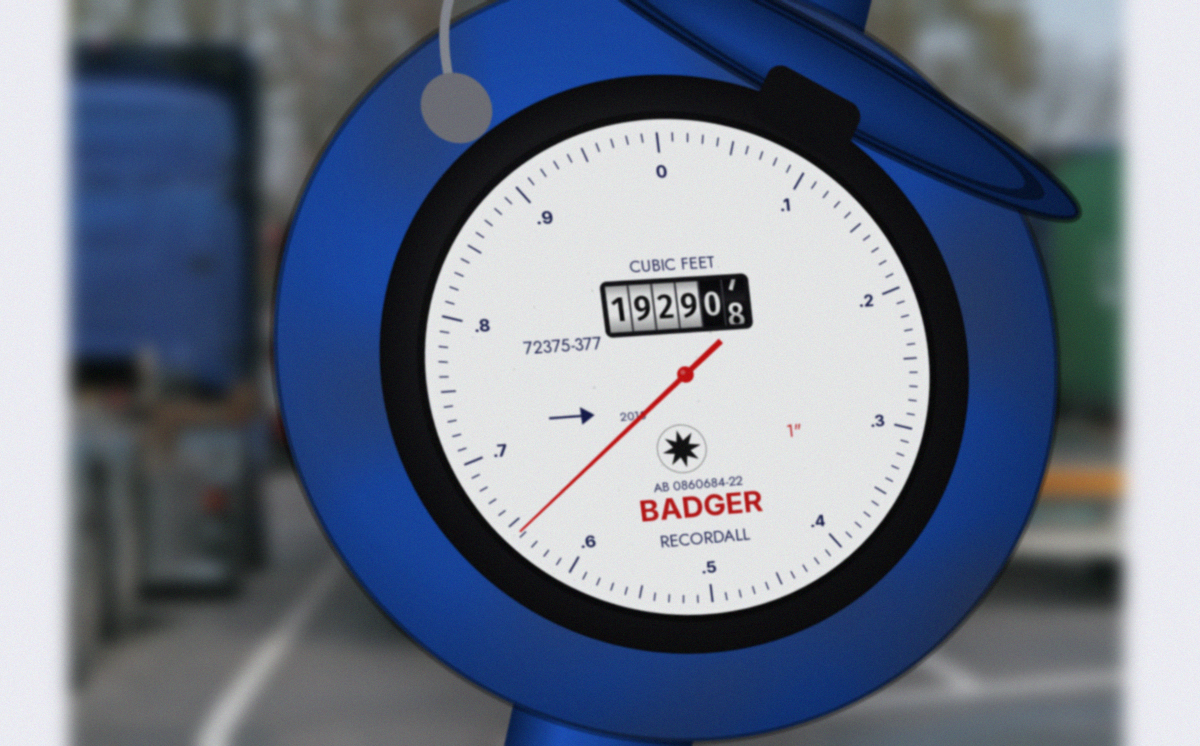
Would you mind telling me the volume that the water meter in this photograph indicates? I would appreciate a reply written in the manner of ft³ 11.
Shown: ft³ 192907.64
